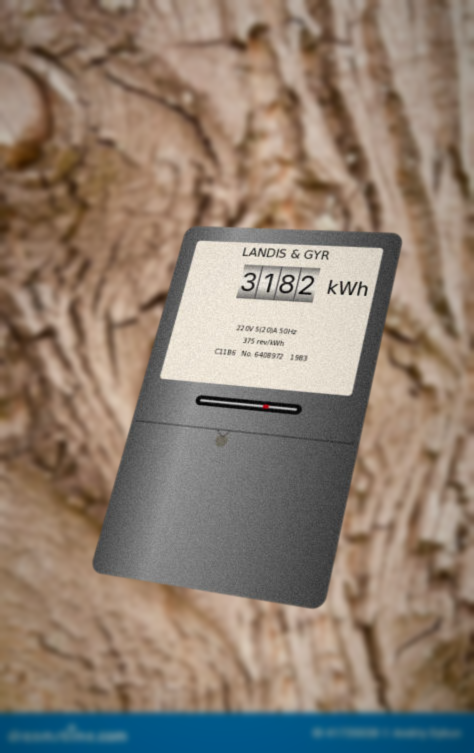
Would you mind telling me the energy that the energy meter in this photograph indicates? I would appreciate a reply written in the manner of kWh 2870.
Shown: kWh 3182
